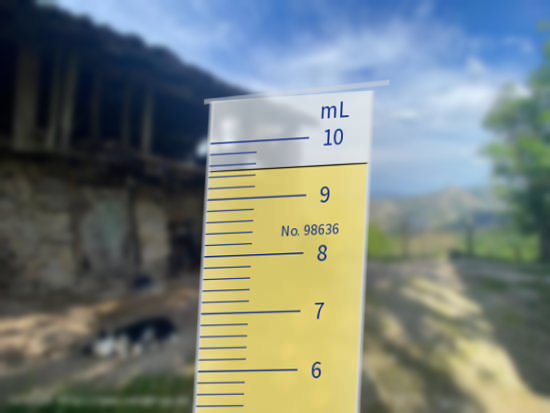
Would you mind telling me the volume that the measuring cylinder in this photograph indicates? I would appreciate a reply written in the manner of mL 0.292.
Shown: mL 9.5
